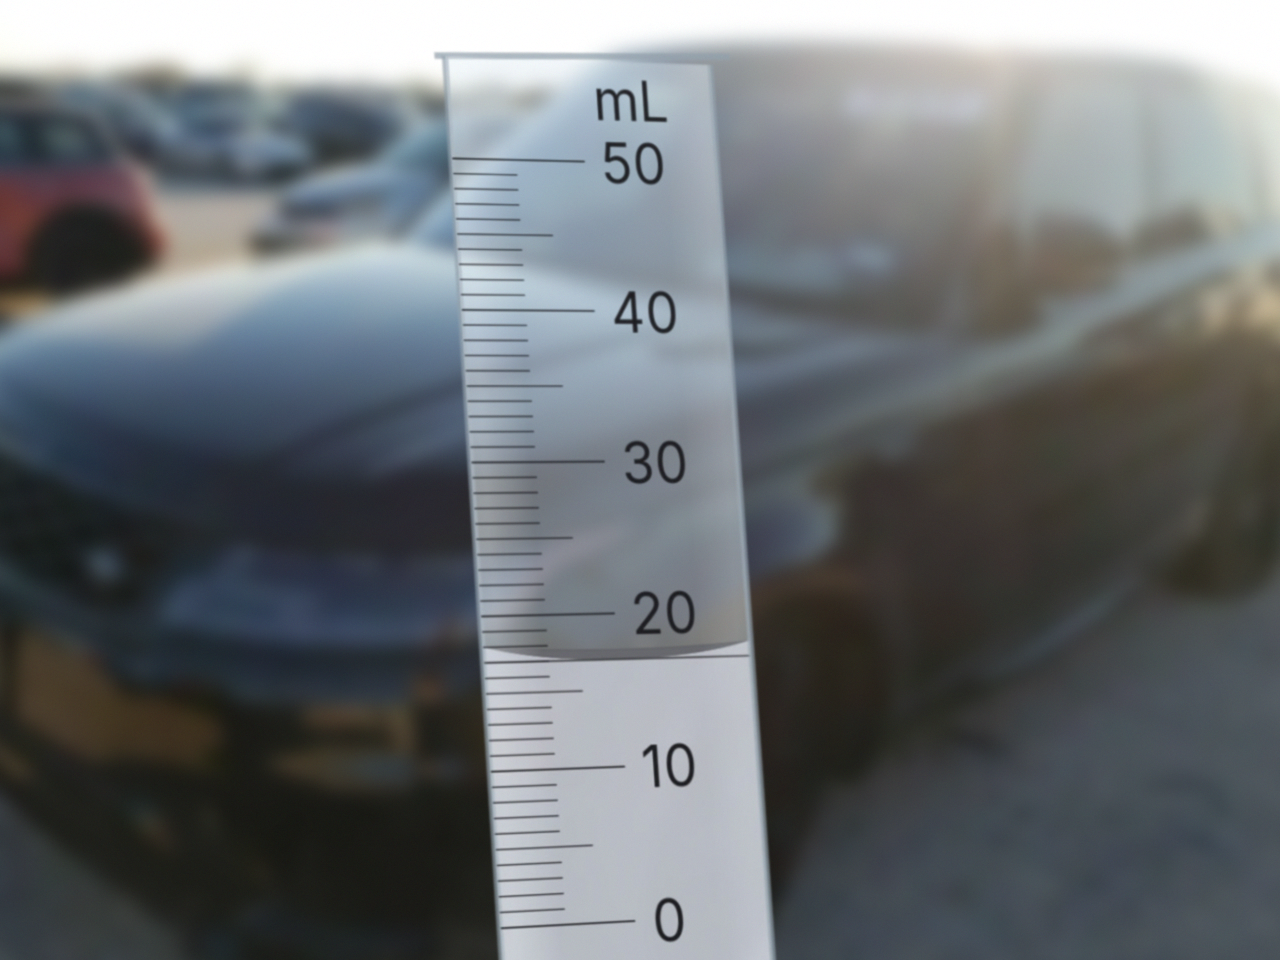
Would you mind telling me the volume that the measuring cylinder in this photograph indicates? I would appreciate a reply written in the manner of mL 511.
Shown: mL 17
